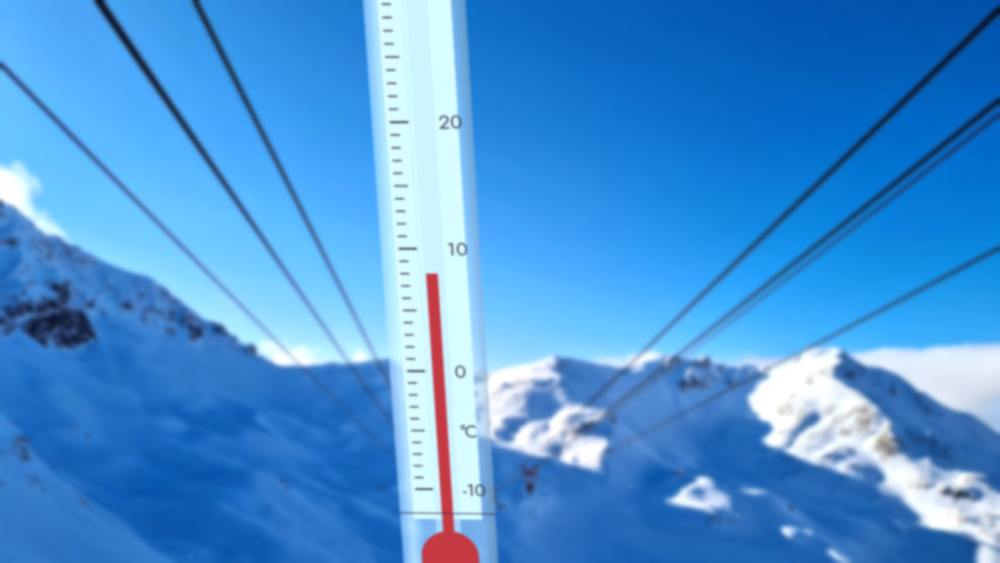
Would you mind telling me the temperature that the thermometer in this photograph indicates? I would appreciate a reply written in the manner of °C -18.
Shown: °C 8
